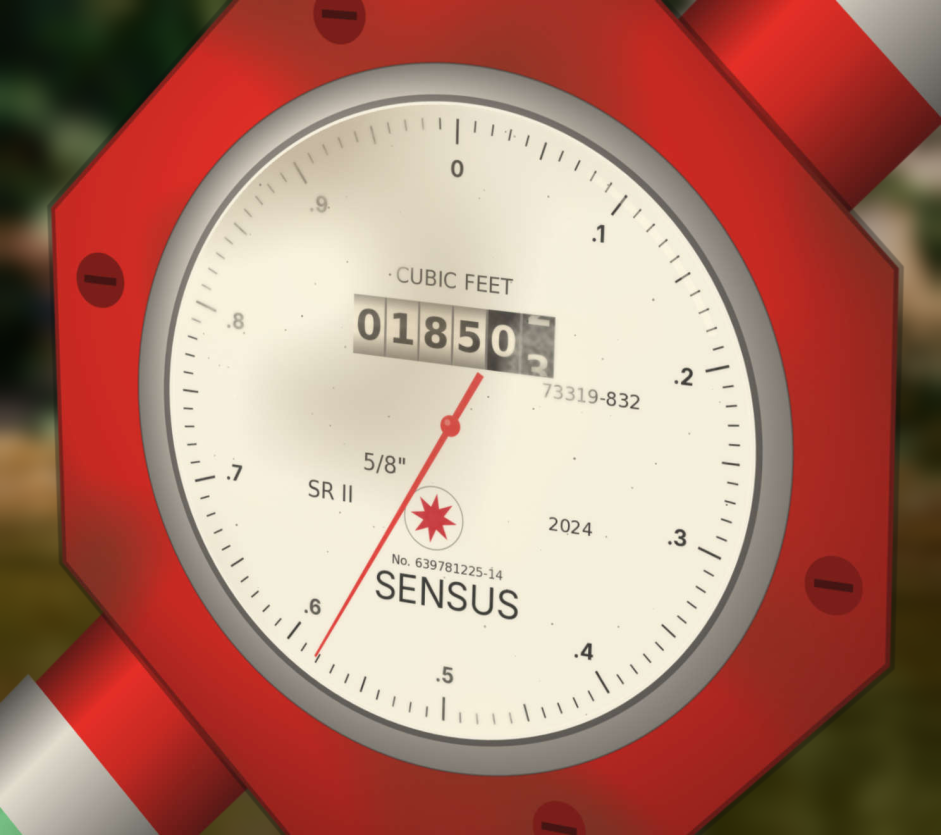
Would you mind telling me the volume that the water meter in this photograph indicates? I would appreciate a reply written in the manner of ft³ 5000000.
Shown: ft³ 18502.58
